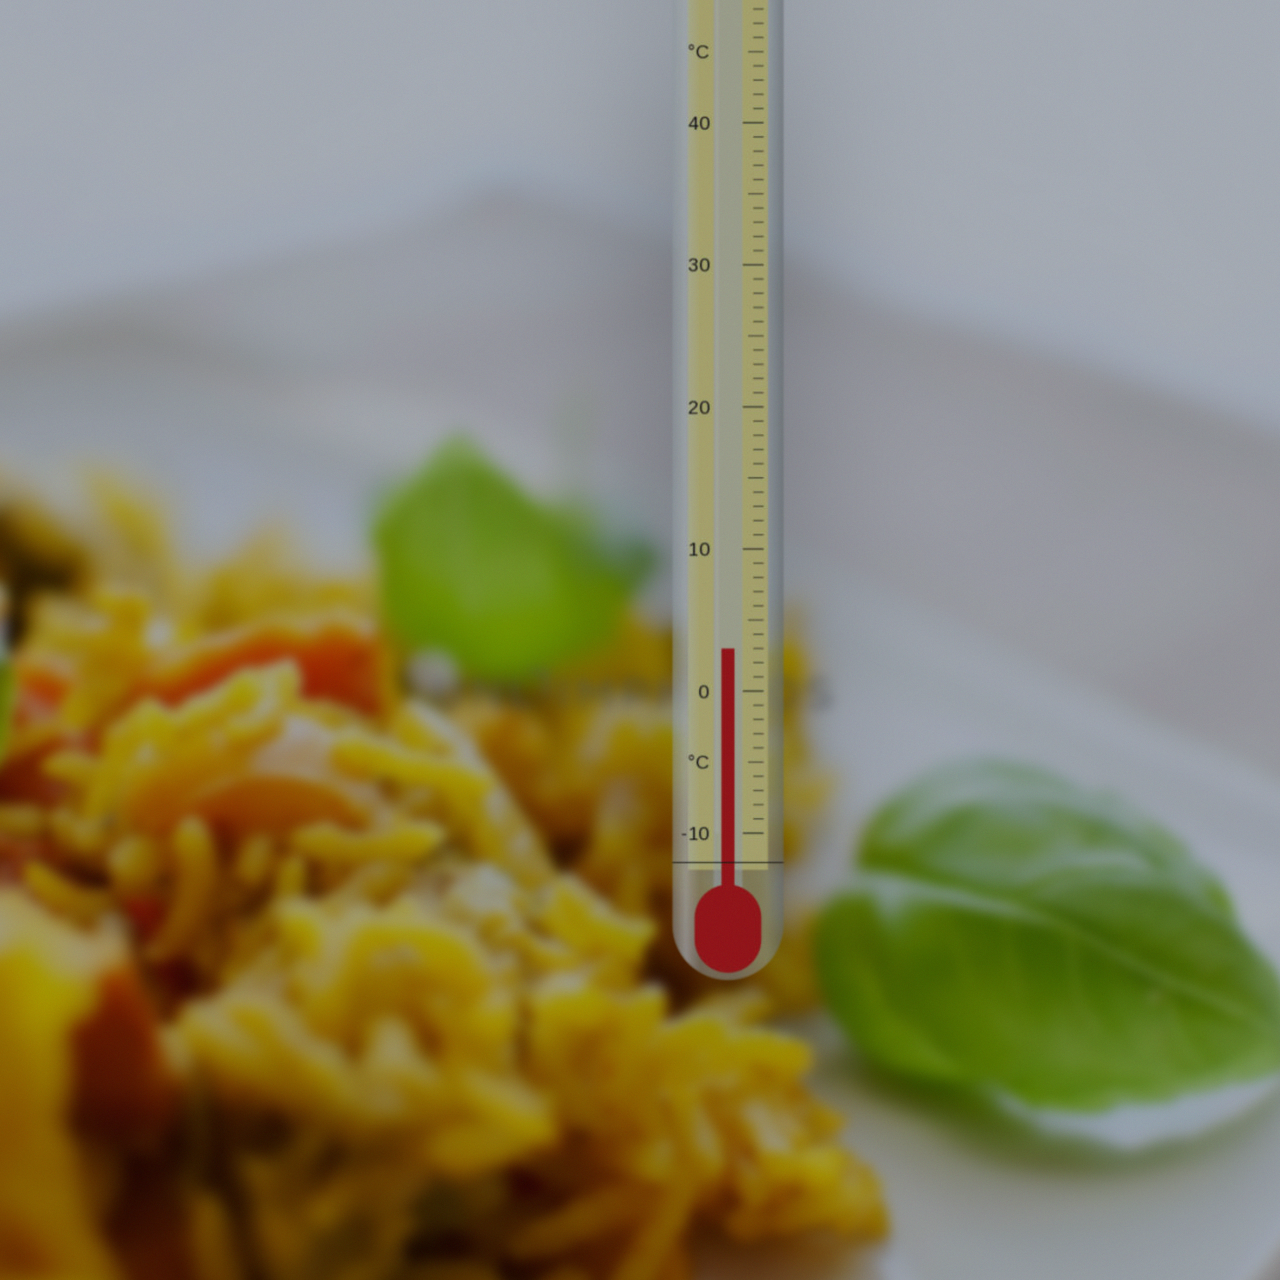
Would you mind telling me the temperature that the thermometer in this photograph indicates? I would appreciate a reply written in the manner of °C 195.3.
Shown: °C 3
